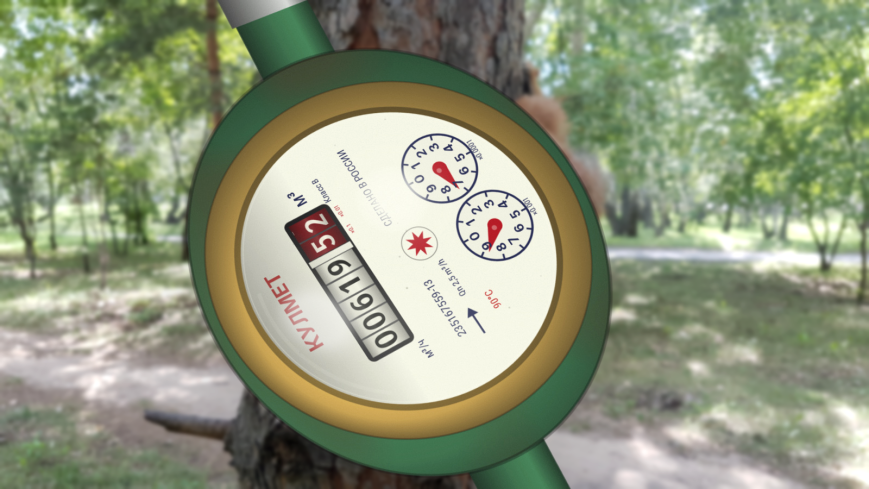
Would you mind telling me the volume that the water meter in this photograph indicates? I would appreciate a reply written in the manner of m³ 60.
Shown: m³ 619.5187
